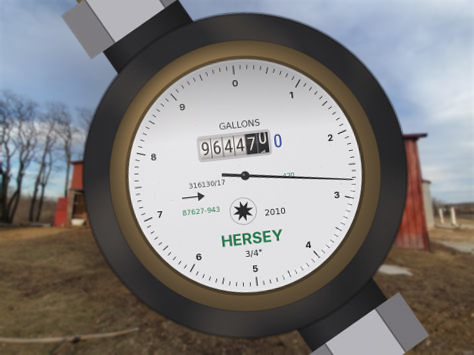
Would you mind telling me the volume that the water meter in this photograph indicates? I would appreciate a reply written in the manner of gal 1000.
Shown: gal 9644702.7
